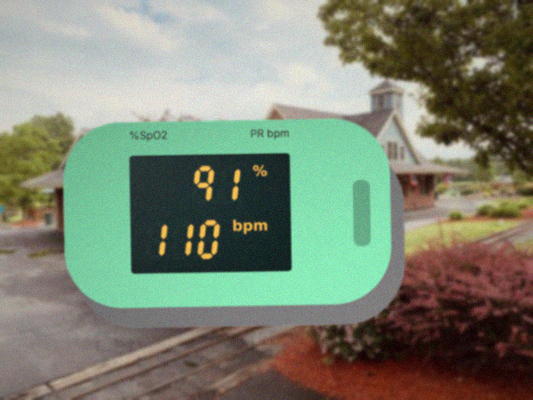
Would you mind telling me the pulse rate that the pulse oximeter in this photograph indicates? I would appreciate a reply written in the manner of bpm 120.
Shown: bpm 110
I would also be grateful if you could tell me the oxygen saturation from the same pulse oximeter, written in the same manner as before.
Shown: % 91
